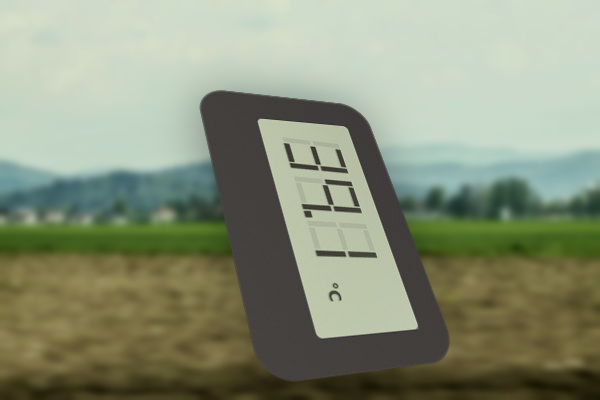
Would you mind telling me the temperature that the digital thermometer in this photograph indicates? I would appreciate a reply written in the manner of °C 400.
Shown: °C 39.1
